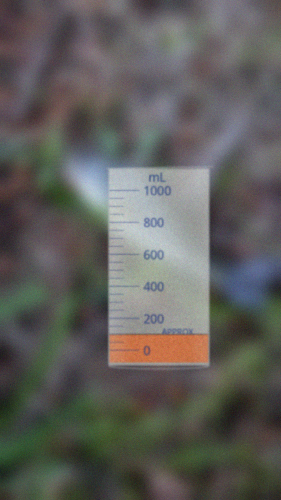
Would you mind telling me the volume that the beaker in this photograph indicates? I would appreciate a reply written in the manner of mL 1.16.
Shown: mL 100
